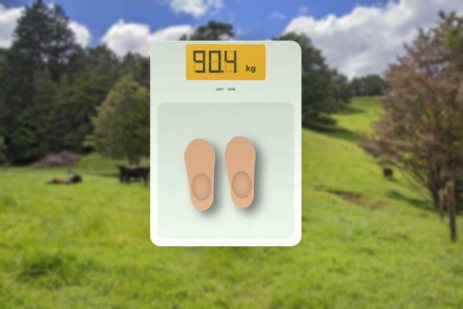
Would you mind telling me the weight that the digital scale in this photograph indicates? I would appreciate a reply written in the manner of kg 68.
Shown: kg 90.4
